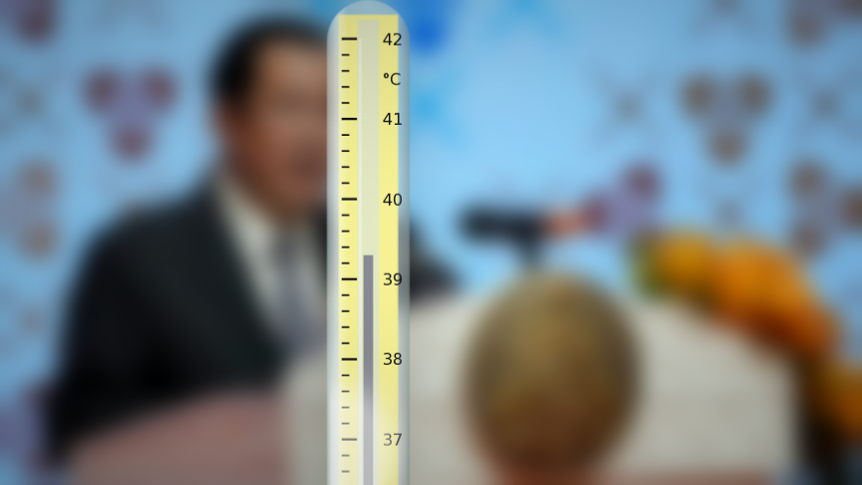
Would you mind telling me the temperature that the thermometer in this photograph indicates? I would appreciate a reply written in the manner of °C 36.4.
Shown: °C 39.3
